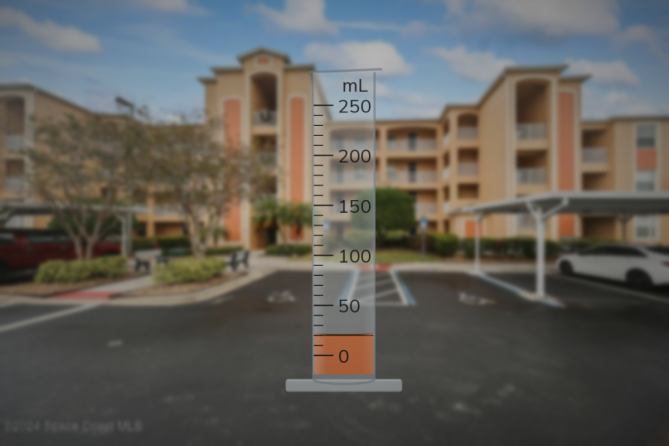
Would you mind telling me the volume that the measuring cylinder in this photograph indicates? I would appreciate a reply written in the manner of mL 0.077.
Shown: mL 20
